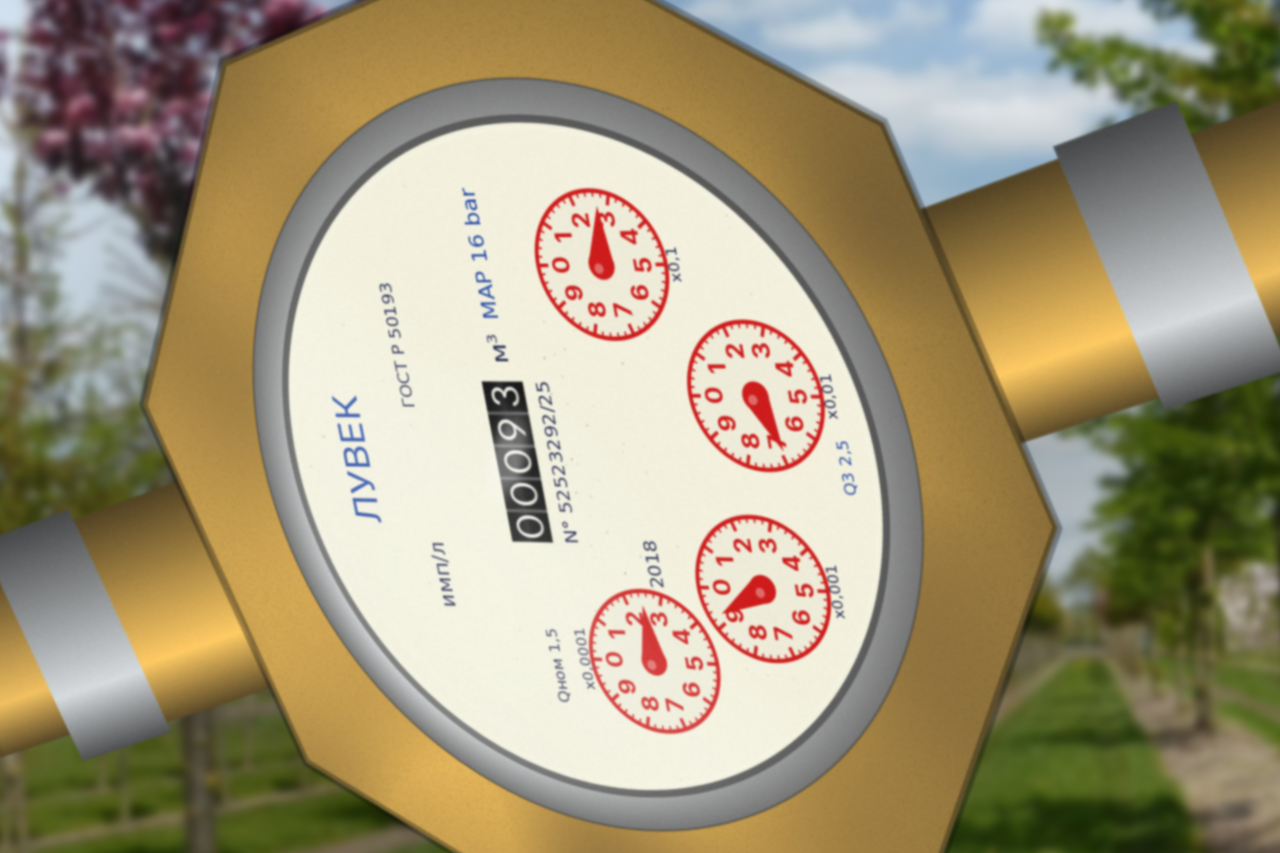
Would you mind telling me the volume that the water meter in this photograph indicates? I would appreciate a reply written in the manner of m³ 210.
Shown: m³ 93.2692
